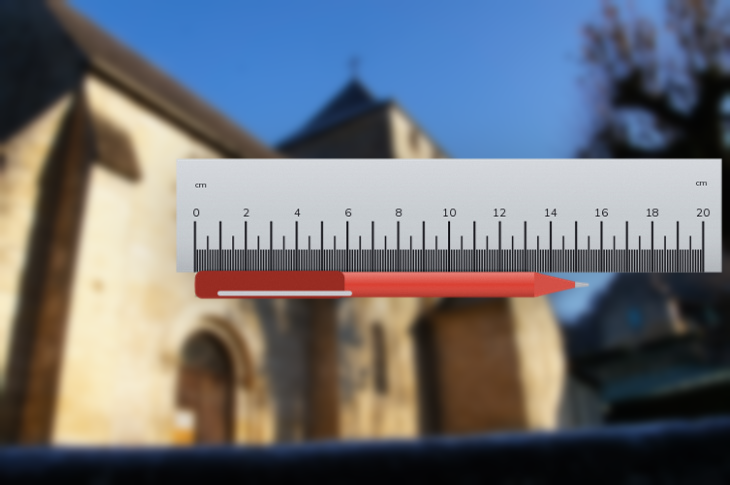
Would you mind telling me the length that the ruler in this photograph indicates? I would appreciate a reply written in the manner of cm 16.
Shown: cm 15.5
